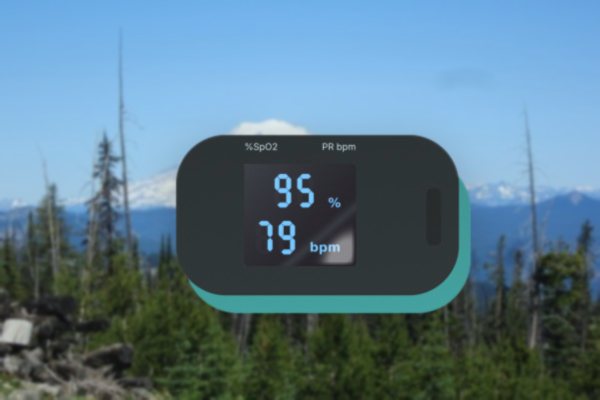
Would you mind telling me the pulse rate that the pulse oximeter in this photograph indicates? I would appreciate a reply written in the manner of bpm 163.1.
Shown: bpm 79
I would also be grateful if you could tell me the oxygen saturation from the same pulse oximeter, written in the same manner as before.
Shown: % 95
